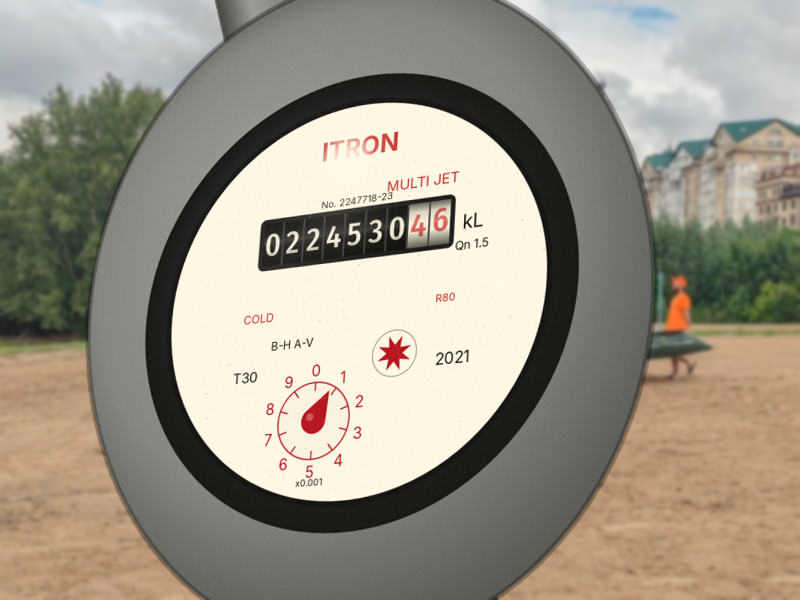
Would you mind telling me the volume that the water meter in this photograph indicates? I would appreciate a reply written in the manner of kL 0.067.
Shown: kL 224530.460
